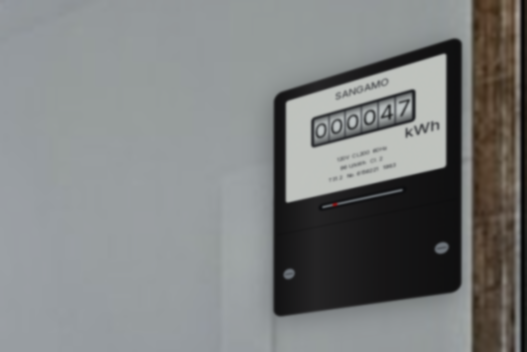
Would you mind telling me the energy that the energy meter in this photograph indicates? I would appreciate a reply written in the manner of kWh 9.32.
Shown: kWh 47
